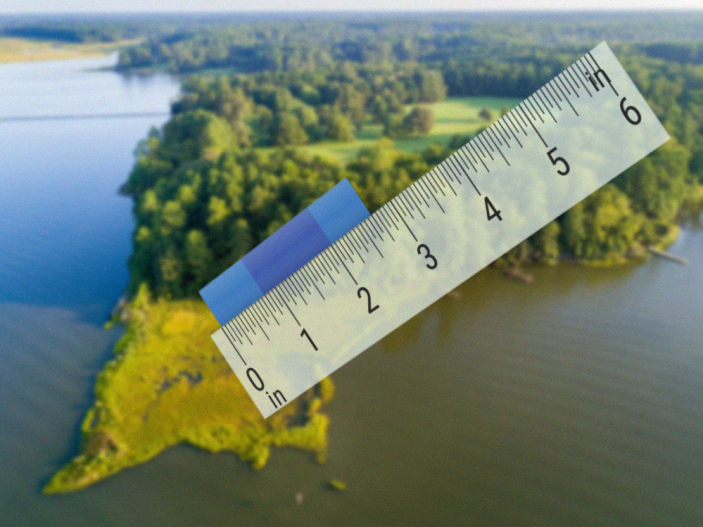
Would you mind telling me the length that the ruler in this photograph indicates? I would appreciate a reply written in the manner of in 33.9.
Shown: in 2.6875
